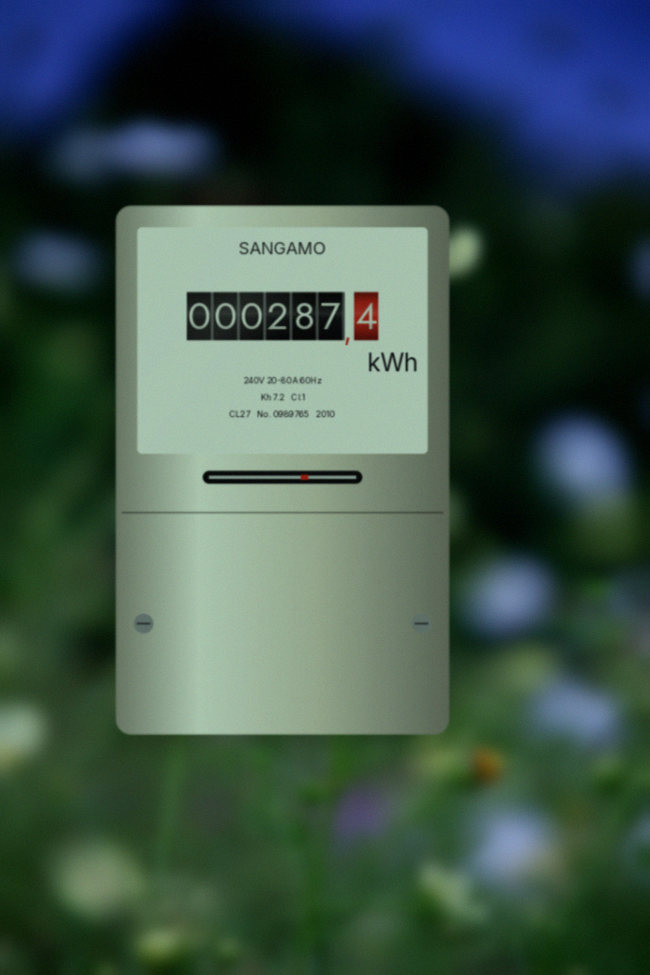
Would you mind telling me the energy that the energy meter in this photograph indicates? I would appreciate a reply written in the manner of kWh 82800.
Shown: kWh 287.4
